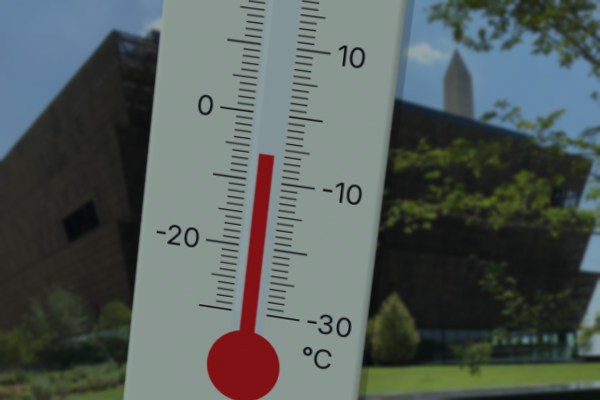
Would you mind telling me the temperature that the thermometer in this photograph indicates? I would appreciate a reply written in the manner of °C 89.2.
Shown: °C -6
